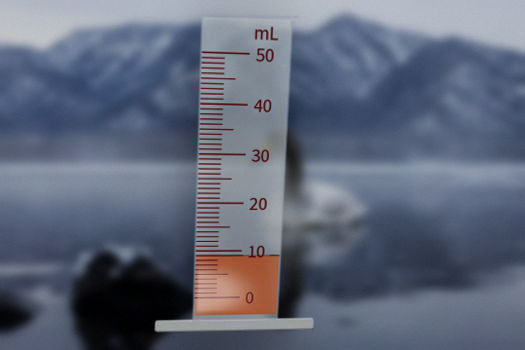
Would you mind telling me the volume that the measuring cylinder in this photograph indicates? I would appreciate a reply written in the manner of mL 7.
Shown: mL 9
